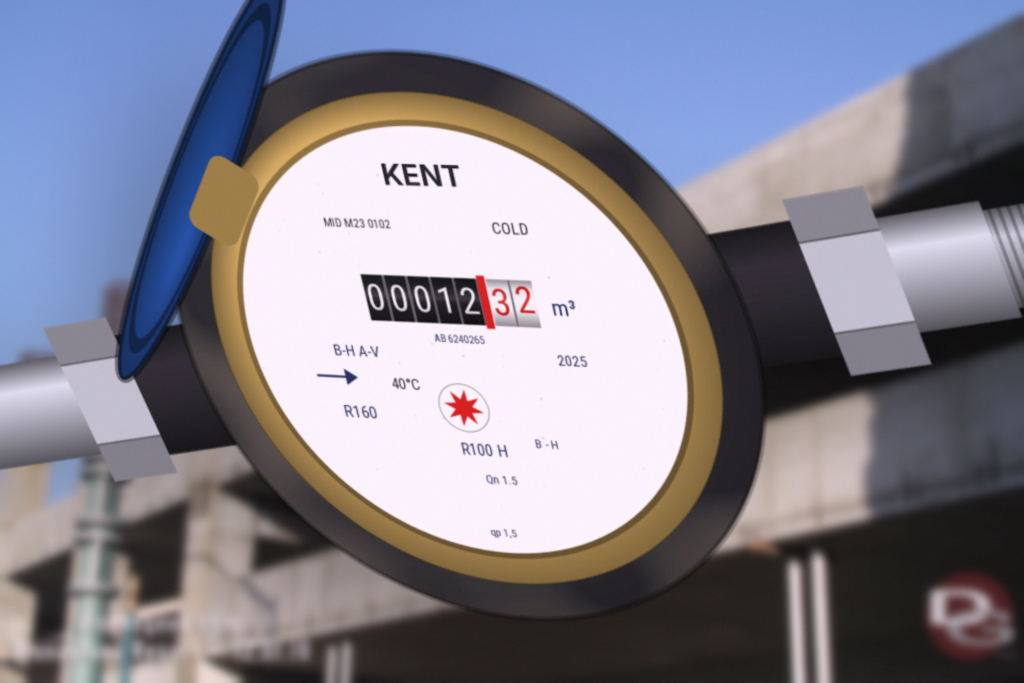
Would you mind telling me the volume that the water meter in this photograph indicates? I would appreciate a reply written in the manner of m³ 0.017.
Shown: m³ 12.32
